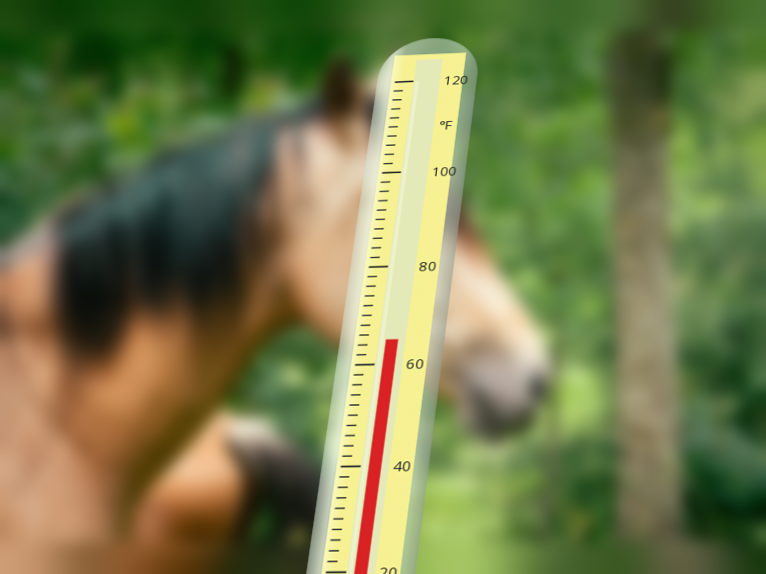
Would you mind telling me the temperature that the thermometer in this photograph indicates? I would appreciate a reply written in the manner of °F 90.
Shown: °F 65
